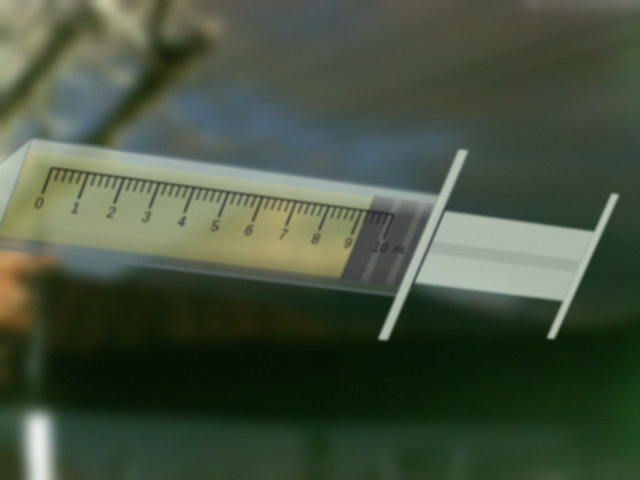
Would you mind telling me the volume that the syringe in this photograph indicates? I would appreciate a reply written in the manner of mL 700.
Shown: mL 9.2
